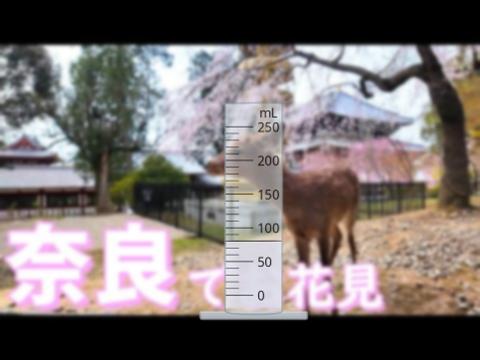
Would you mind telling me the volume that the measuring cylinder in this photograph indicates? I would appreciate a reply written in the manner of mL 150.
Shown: mL 80
